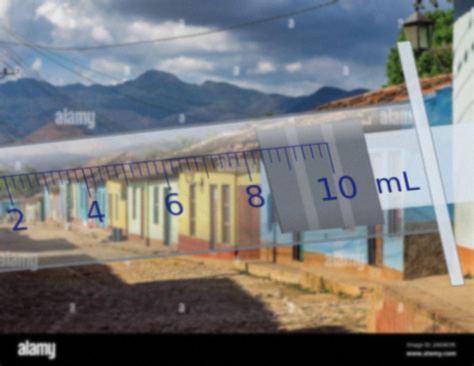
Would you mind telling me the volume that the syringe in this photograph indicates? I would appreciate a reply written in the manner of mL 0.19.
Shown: mL 8.4
